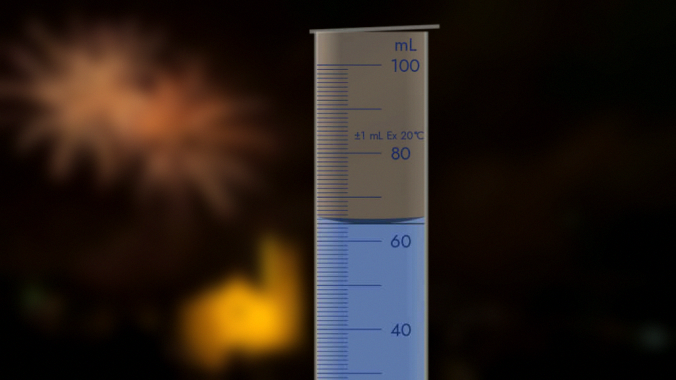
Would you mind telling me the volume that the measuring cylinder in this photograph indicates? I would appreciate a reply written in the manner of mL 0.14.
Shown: mL 64
